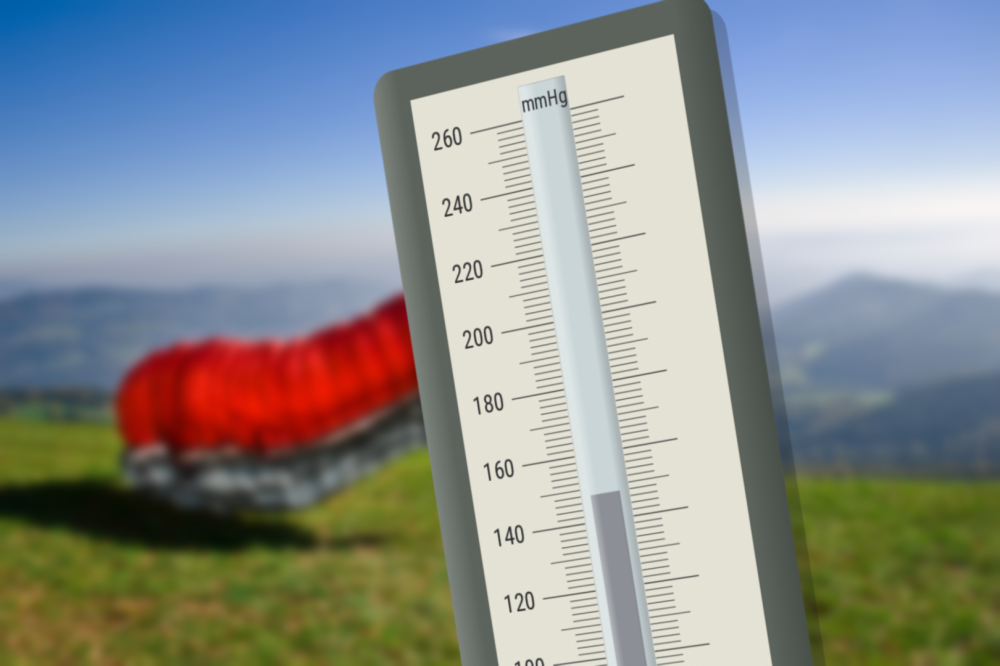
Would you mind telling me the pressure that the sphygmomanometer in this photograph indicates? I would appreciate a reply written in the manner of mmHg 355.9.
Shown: mmHg 148
